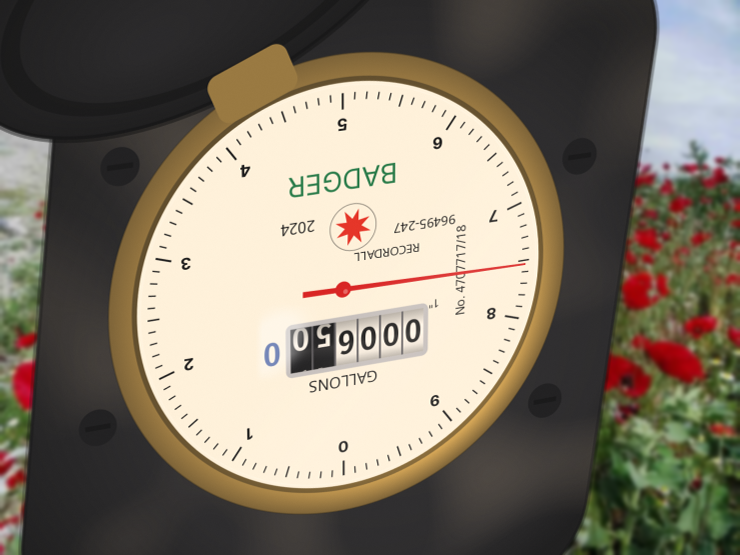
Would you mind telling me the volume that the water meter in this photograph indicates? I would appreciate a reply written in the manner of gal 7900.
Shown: gal 6497.5
